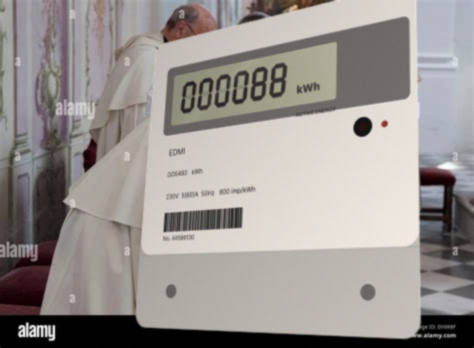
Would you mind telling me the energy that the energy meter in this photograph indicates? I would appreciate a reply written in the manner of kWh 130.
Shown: kWh 88
